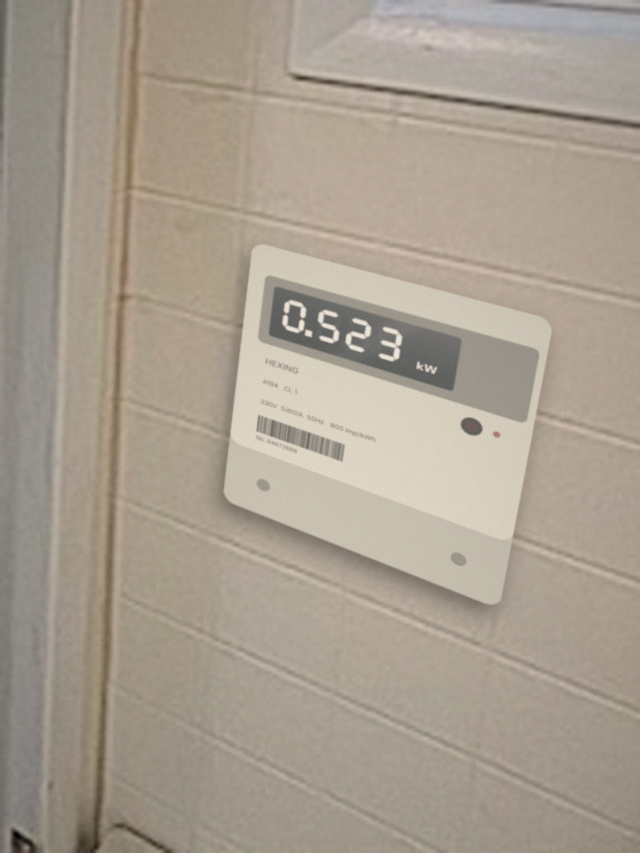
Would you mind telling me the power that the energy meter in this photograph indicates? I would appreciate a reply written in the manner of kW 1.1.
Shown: kW 0.523
